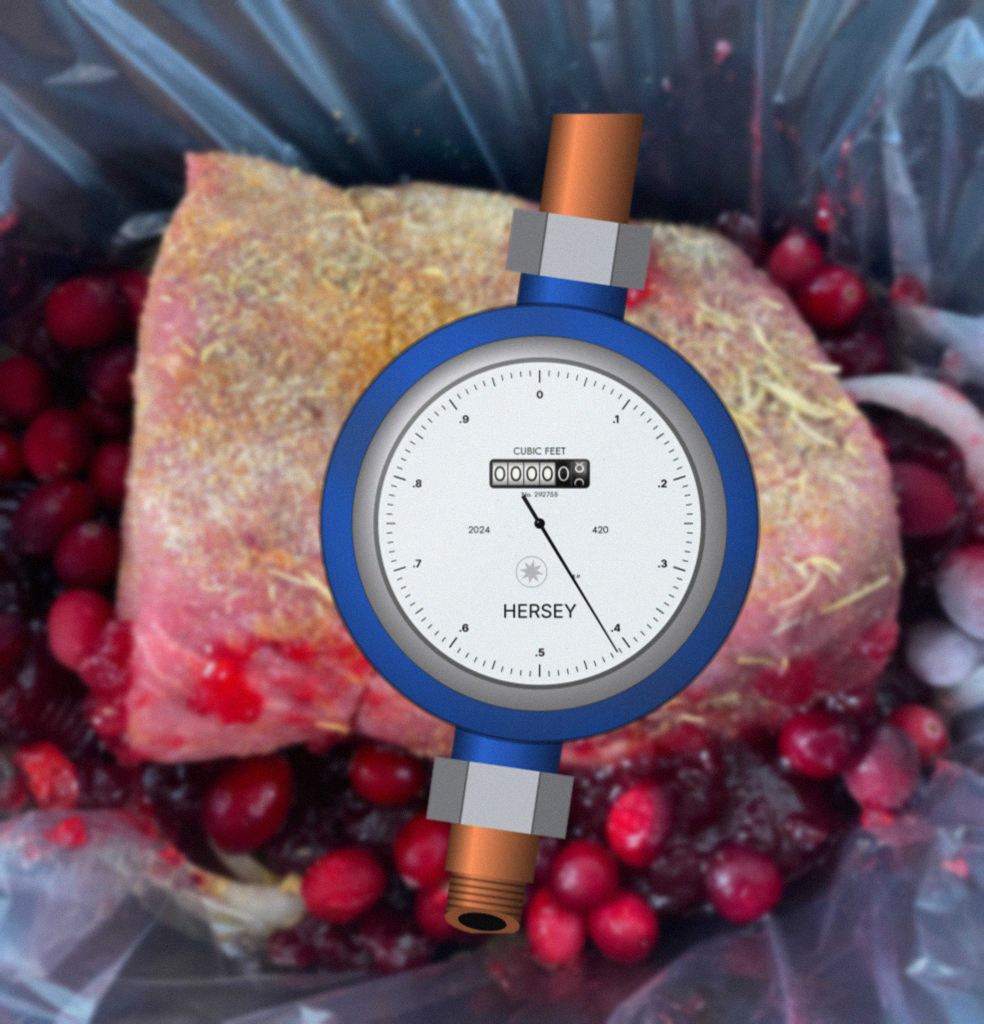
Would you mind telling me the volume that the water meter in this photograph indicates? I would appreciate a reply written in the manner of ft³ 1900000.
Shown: ft³ 8.41
